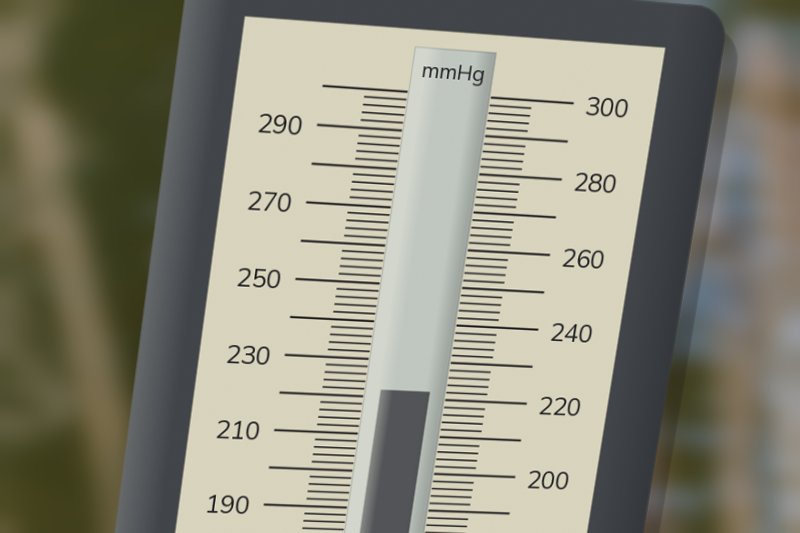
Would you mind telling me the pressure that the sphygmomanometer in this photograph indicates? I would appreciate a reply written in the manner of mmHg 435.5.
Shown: mmHg 222
